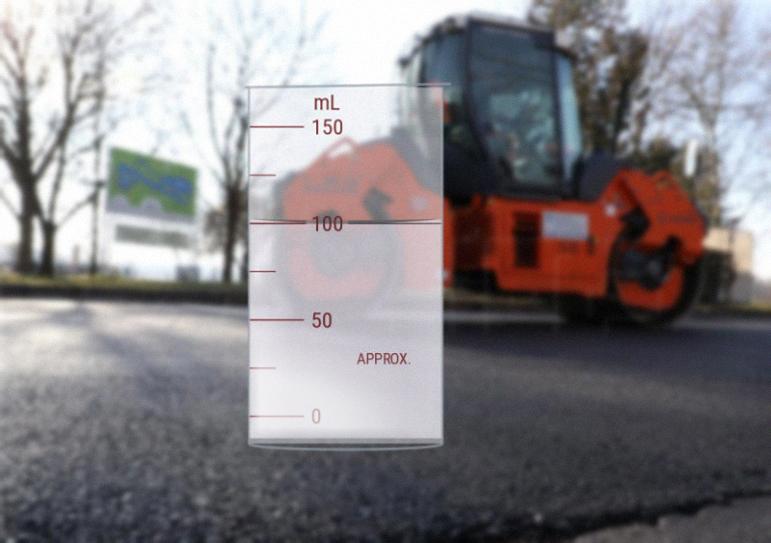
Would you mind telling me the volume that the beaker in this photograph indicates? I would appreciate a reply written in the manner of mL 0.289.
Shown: mL 100
